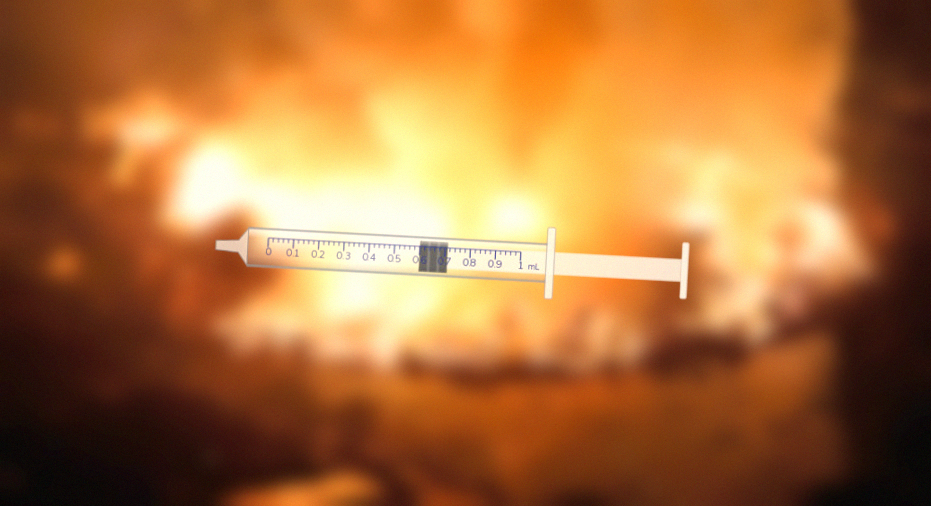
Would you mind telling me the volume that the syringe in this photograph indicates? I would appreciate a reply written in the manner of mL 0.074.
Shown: mL 0.6
